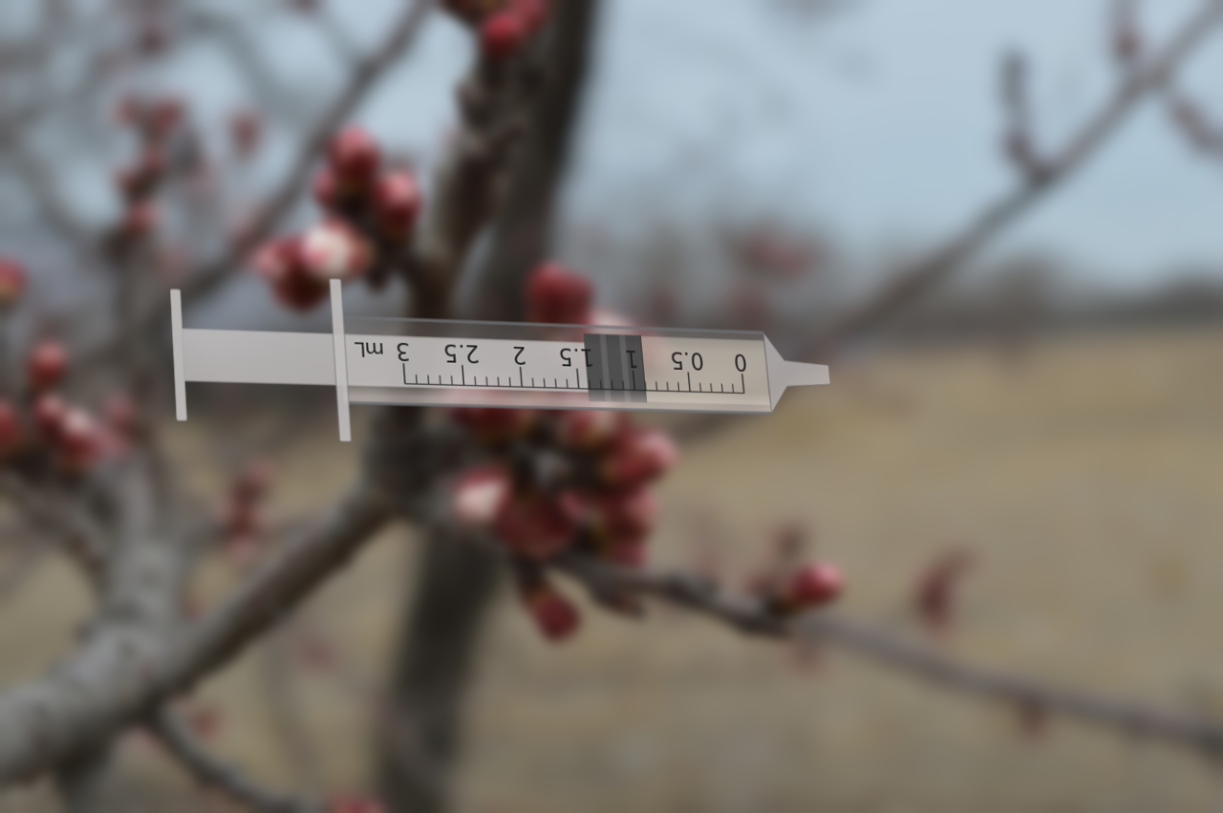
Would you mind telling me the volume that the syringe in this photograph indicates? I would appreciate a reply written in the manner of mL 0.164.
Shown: mL 0.9
